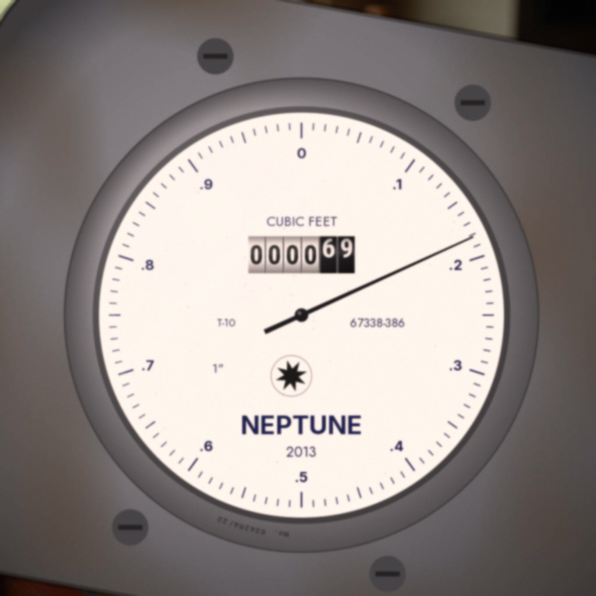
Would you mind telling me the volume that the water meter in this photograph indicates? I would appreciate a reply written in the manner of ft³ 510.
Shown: ft³ 69.18
